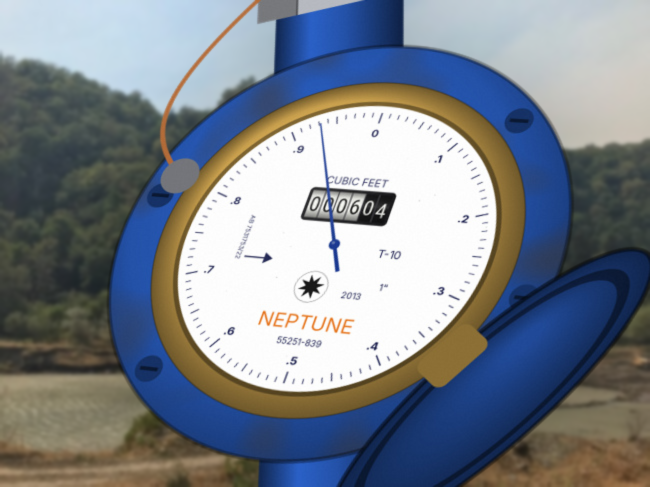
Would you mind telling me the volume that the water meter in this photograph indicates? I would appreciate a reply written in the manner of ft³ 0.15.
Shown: ft³ 603.93
